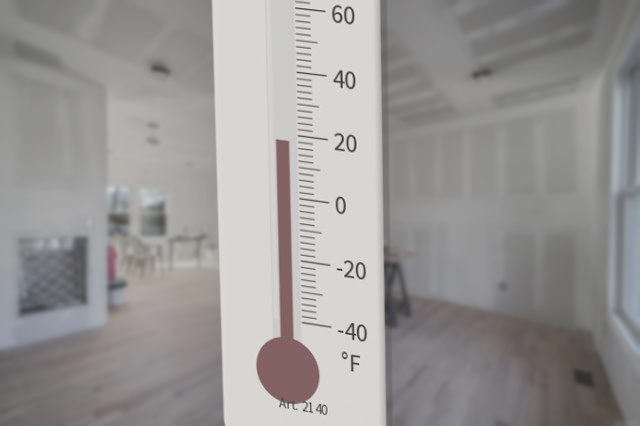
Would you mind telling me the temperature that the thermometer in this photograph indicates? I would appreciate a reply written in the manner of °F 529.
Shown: °F 18
